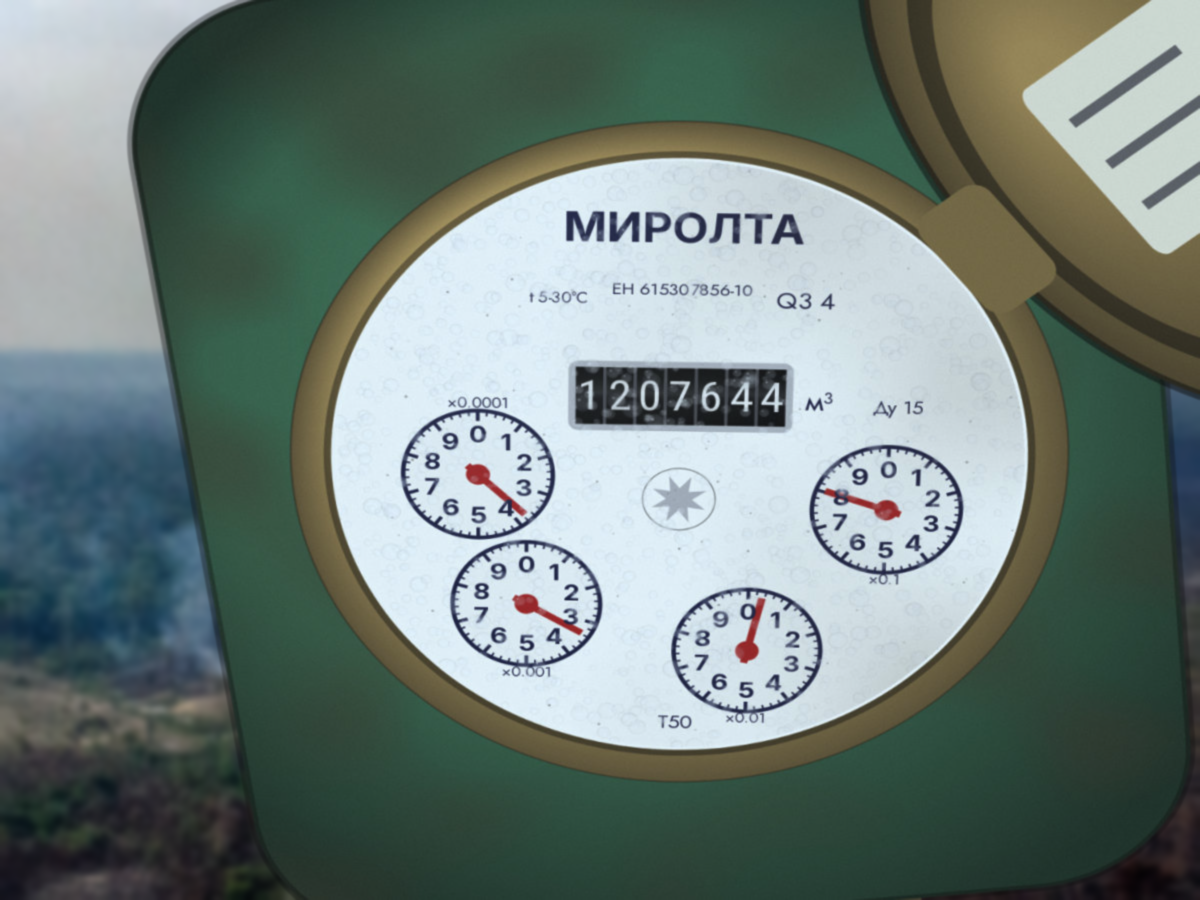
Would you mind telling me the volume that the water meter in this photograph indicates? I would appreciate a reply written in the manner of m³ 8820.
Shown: m³ 1207644.8033
